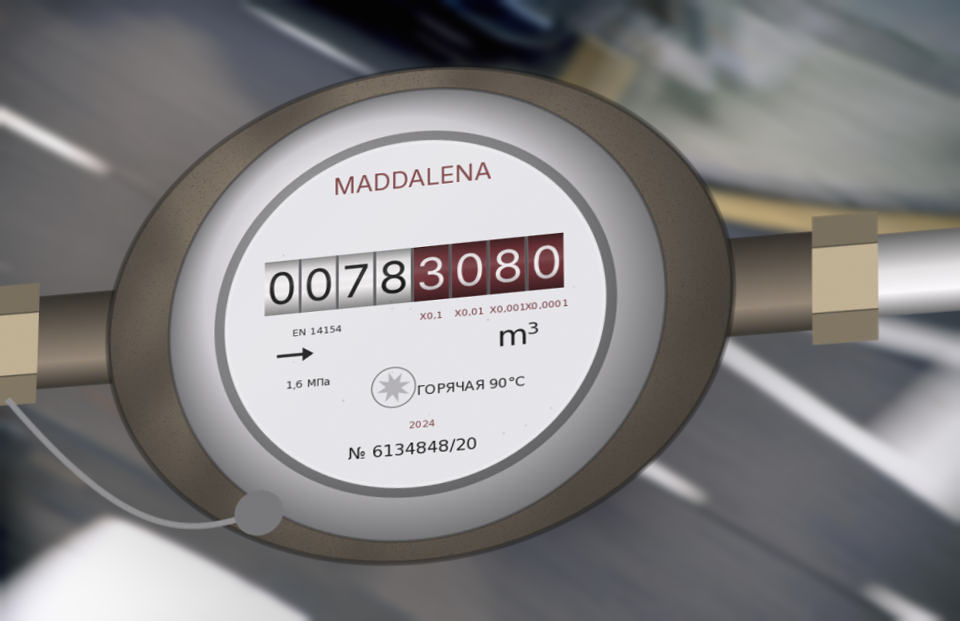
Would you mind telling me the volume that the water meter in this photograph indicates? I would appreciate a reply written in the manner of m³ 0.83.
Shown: m³ 78.3080
